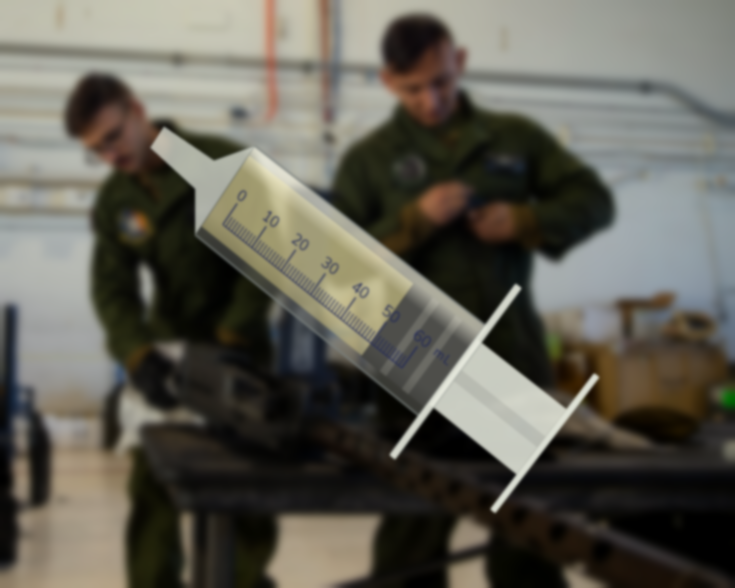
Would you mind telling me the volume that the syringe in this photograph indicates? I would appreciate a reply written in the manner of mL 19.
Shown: mL 50
